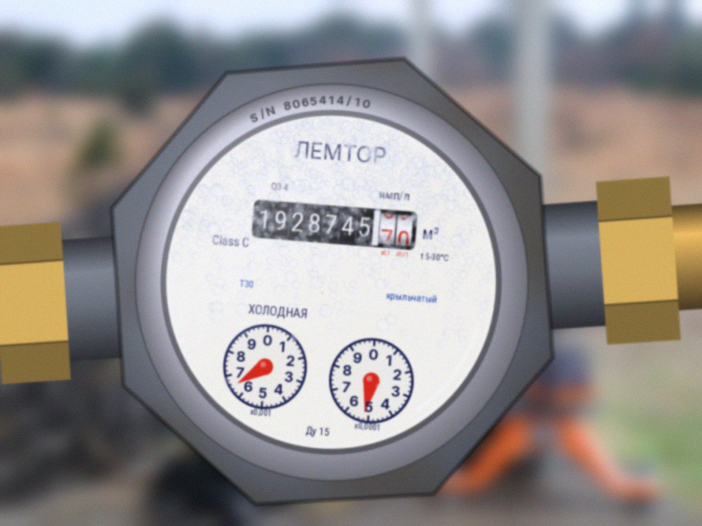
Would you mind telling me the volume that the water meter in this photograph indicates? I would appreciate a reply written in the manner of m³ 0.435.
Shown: m³ 1928745.6965
